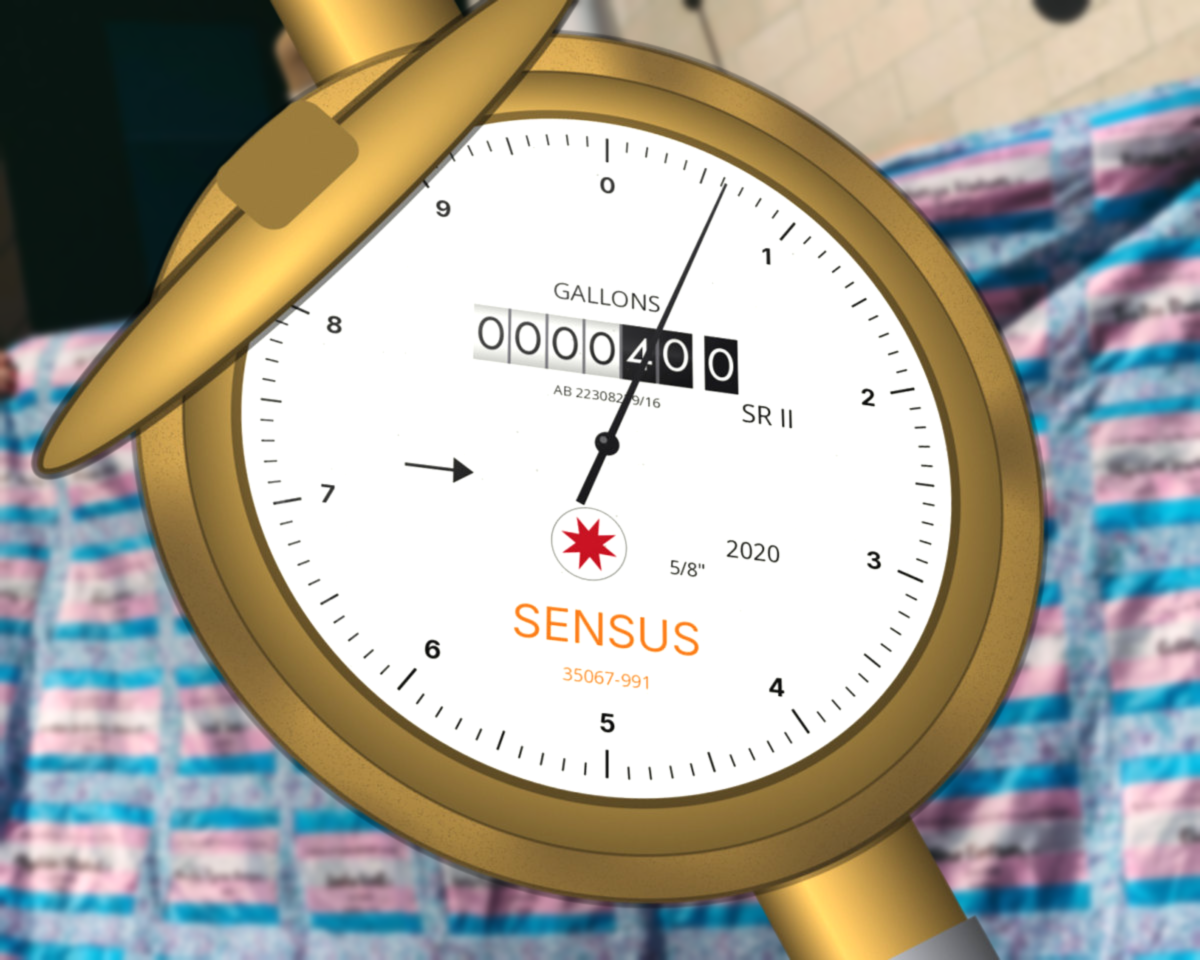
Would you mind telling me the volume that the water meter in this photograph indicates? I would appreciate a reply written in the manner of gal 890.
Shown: gal 400.6
